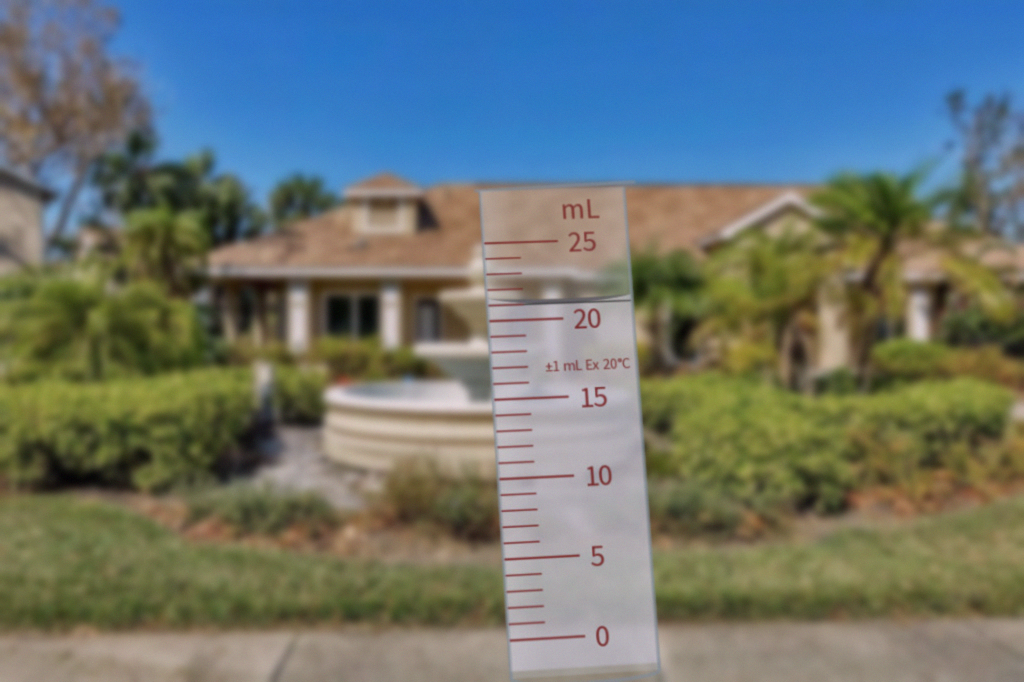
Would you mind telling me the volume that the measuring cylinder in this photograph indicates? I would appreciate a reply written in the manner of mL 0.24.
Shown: mL 21
